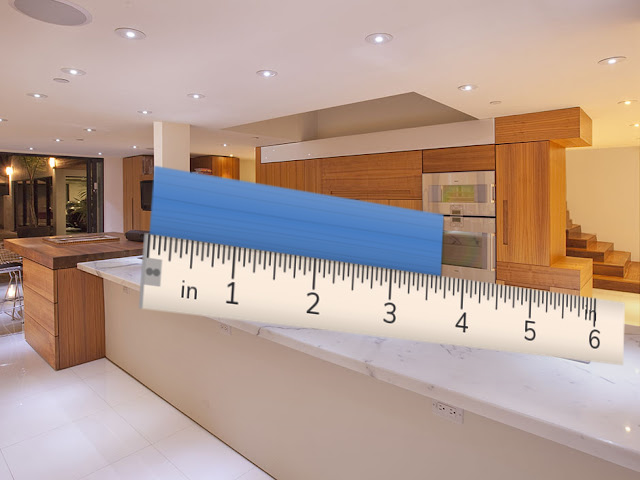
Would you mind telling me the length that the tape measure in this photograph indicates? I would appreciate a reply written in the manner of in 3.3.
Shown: in 3.6875
